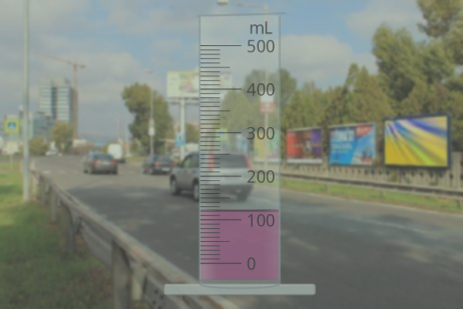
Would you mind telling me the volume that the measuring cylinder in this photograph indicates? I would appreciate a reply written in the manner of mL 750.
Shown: mL 120
